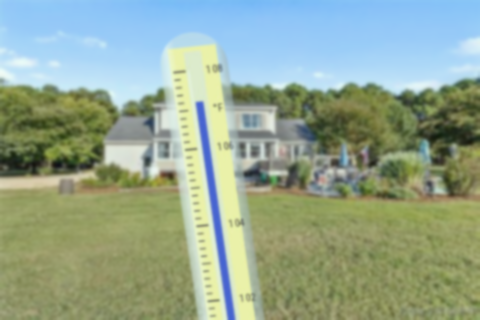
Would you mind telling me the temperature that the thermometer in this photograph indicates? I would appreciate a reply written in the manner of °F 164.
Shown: °F 107.2
